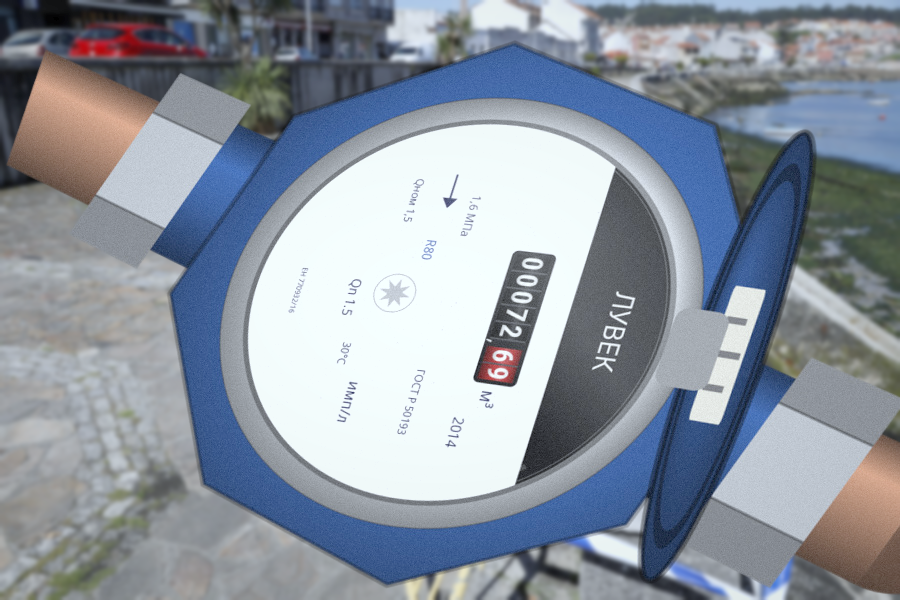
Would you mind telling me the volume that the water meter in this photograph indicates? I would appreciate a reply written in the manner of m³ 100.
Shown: m³ 72.69
